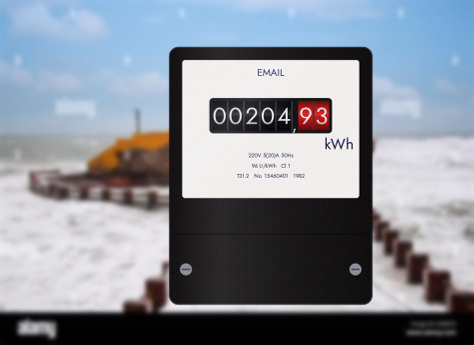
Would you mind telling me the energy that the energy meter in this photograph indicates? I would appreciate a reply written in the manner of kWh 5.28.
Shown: kWh 204.93
